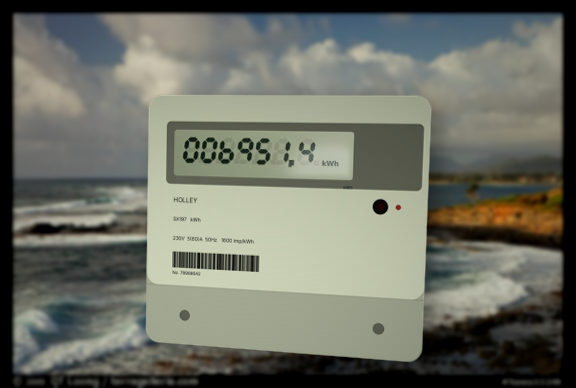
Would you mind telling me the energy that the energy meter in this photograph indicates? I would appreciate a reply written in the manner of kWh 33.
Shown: kWh 6951.4
